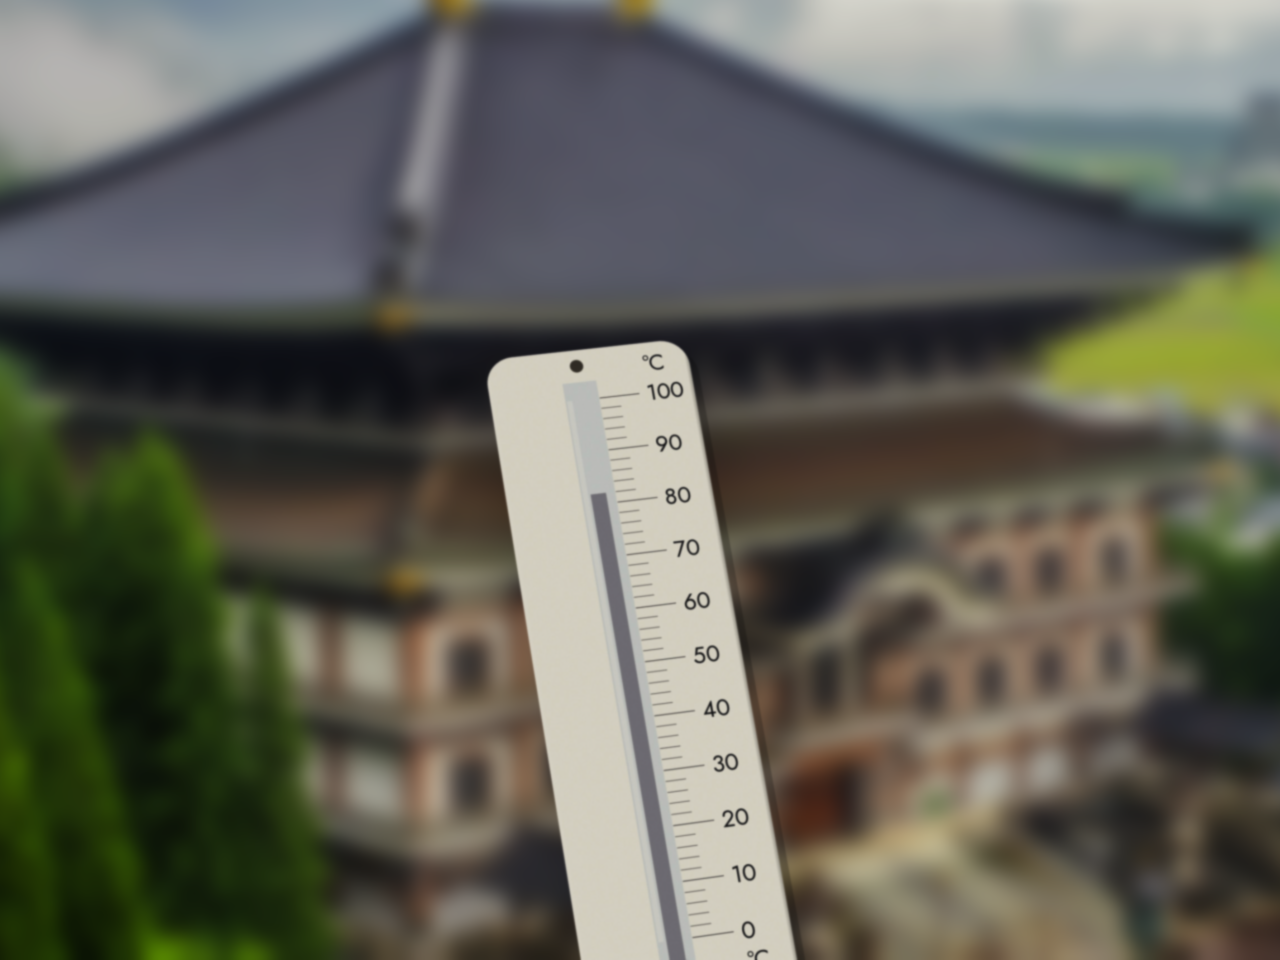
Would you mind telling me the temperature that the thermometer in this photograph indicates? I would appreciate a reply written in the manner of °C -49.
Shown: °C 82
